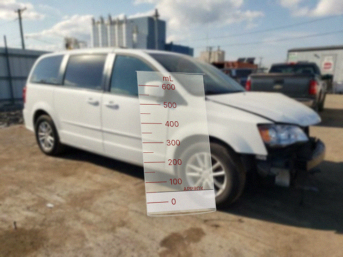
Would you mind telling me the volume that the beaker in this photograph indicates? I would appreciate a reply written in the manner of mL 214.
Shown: mL 50
